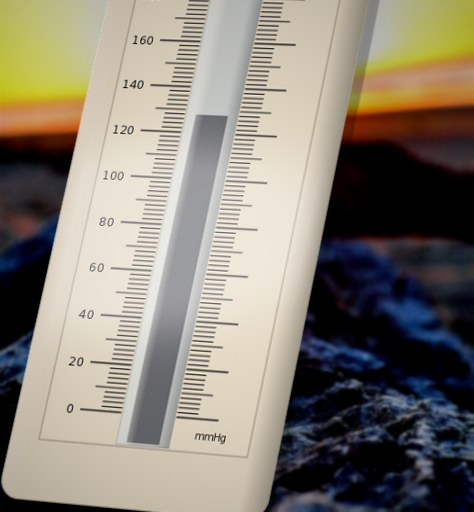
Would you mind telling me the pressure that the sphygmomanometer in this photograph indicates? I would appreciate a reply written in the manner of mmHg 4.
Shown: mmHg 128
